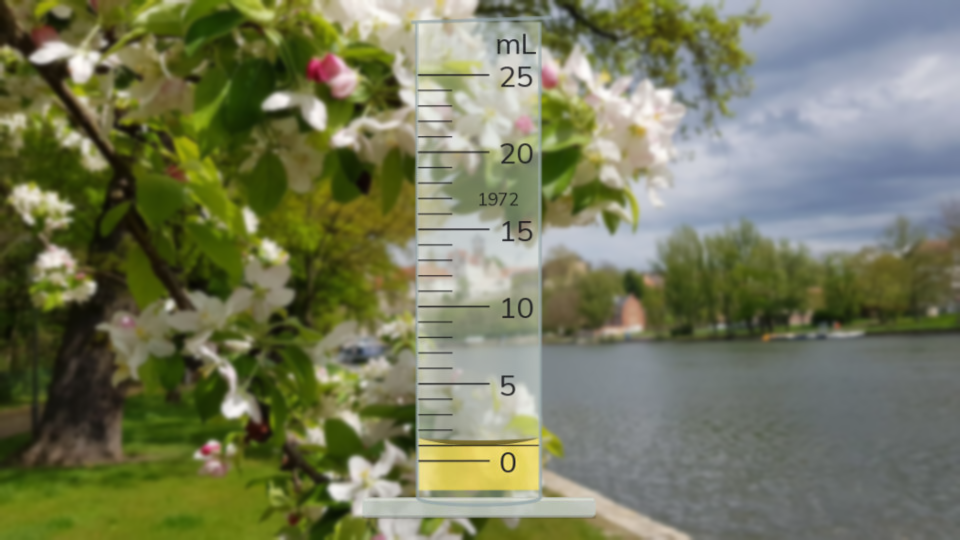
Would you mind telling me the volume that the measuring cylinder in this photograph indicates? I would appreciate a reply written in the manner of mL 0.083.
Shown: mL 1
